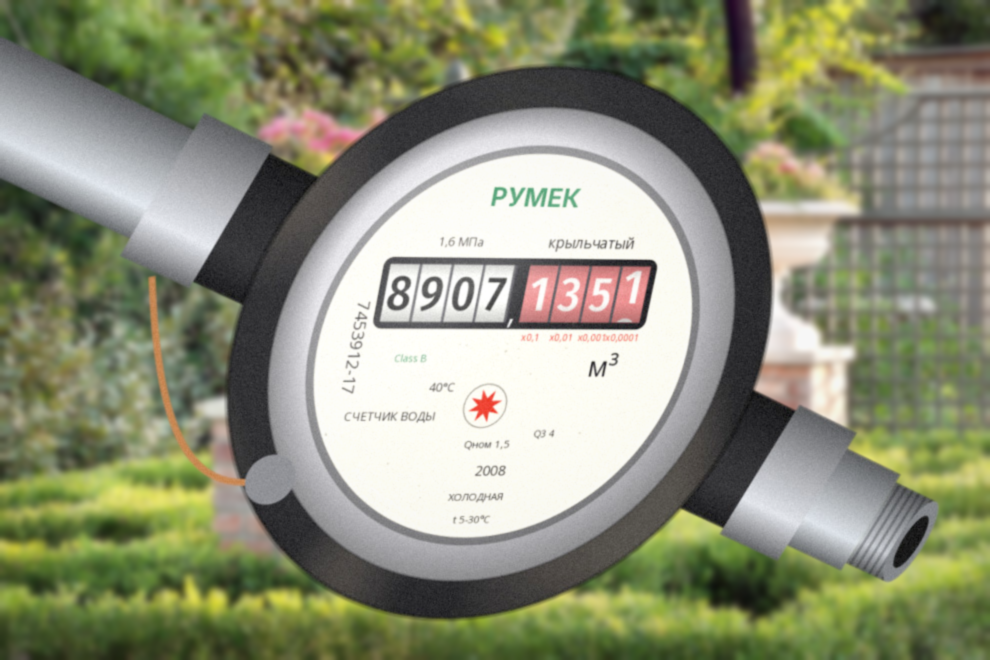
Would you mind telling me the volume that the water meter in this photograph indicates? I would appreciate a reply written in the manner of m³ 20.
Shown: m³ 8907.1351
